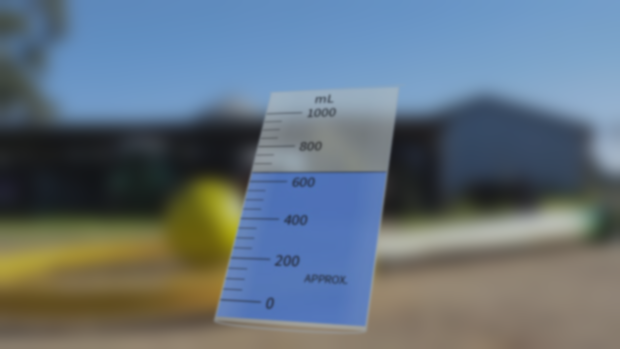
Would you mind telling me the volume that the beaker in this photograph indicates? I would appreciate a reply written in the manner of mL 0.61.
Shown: mL 650
